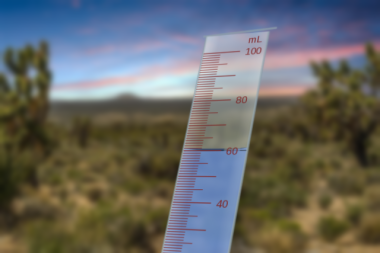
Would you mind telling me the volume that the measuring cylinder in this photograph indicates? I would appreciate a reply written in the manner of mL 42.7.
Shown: mL 60
